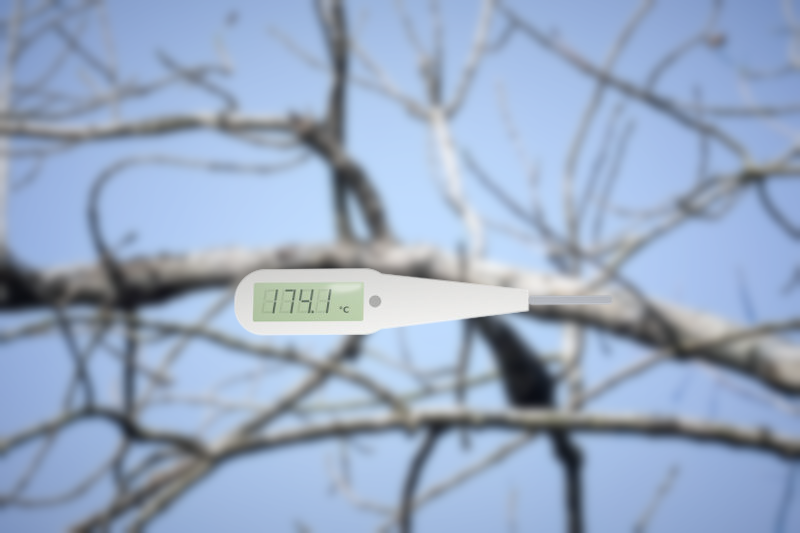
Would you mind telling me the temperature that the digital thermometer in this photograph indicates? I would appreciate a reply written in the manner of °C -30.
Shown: °C 174.1
